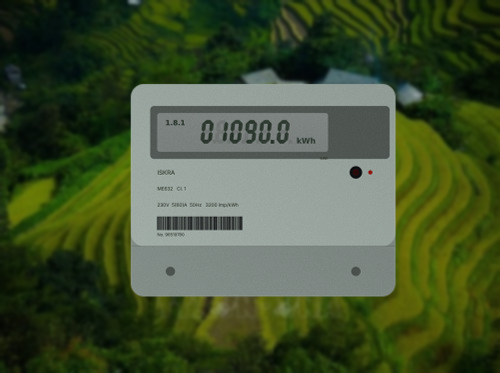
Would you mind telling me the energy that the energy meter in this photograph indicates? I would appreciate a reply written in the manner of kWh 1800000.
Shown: kWh 1090.0
